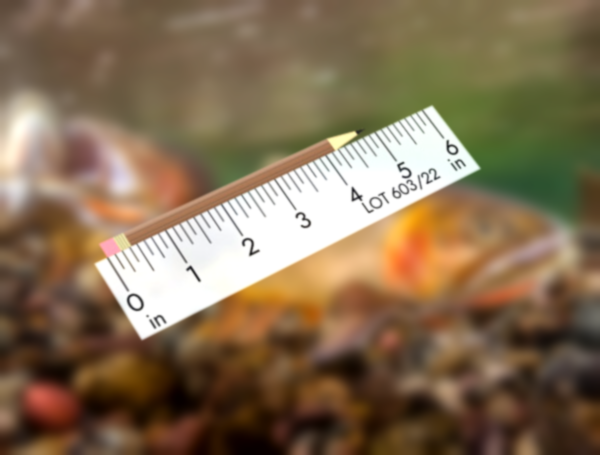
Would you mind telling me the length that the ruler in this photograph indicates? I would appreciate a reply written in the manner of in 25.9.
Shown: in 4.875
